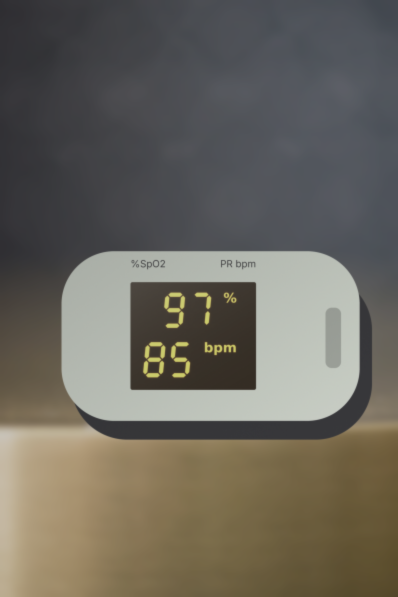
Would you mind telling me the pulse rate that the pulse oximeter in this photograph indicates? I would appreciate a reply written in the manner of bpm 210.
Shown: bpm 85
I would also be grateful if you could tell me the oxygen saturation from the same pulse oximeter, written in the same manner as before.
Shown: % 97
